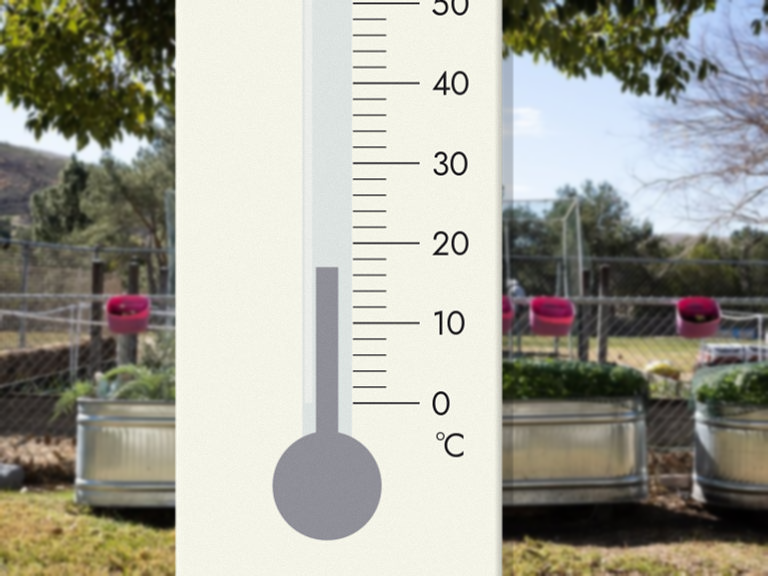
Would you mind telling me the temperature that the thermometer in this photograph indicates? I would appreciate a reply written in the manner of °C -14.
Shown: °C 17
